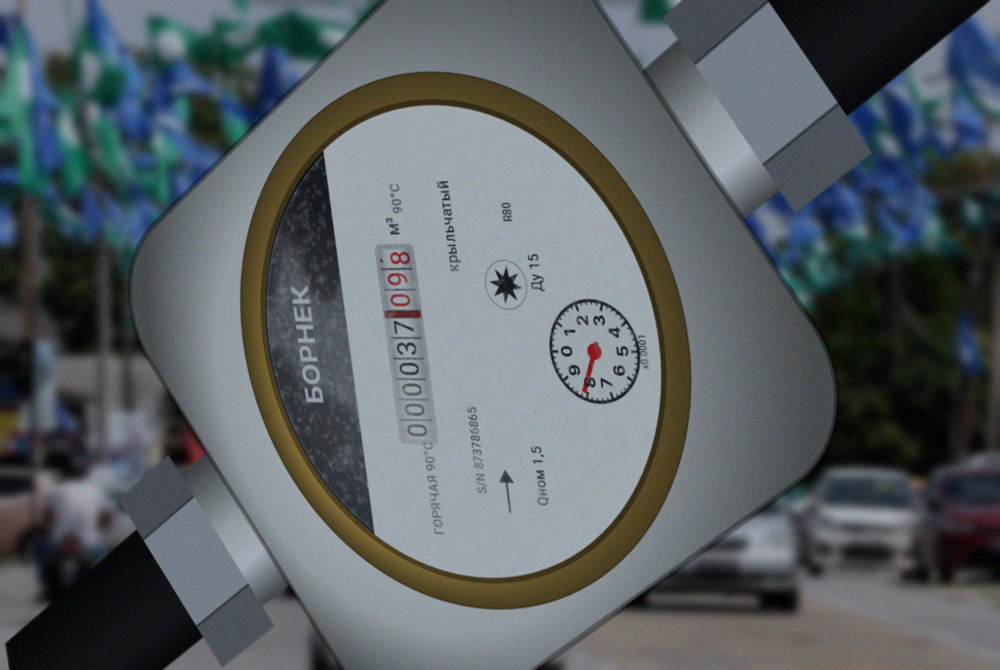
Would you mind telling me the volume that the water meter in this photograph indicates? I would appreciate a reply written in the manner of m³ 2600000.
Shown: m³ 37.0978
